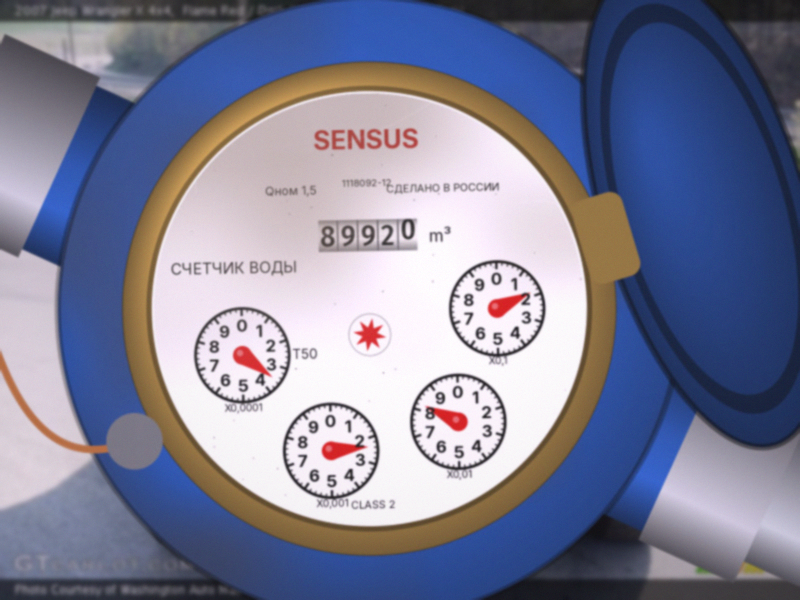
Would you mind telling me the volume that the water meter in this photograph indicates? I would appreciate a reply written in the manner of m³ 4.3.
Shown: m³ 89920.1823
